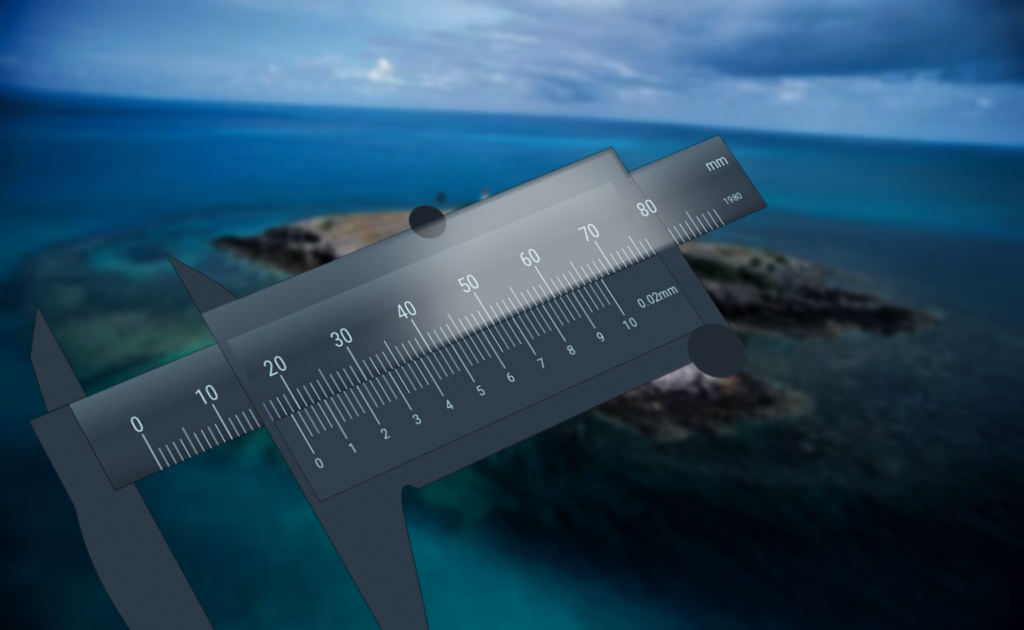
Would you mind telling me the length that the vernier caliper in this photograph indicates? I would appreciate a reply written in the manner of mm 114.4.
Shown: mm 18.6
